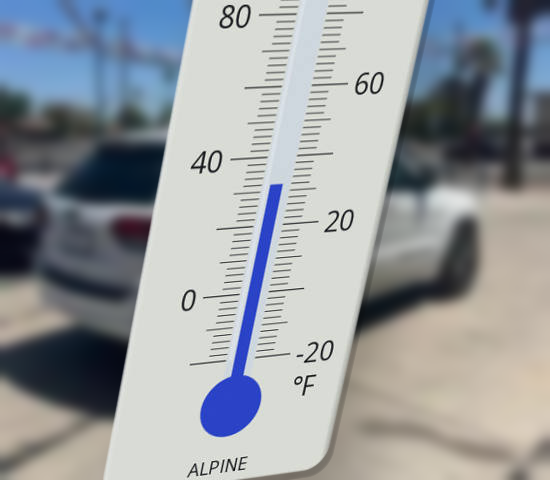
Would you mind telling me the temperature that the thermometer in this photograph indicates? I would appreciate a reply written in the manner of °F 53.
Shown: °F 32
